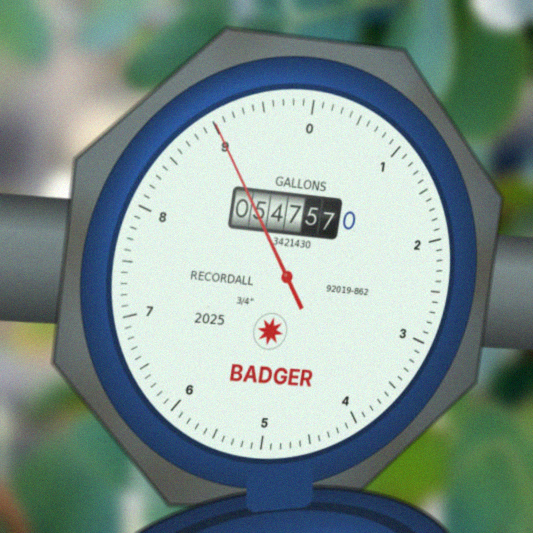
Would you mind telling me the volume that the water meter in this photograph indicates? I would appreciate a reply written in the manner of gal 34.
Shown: gal 547569.0
